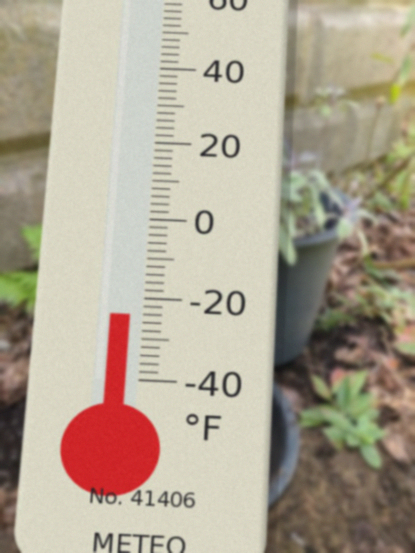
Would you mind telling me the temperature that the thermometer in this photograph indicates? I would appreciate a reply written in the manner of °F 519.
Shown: °F -24
